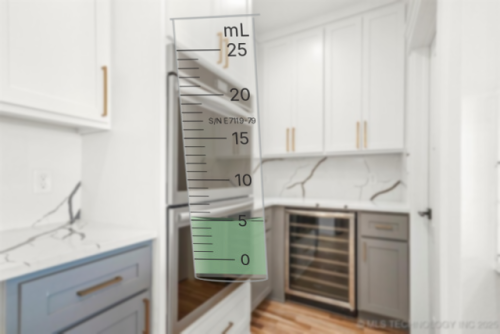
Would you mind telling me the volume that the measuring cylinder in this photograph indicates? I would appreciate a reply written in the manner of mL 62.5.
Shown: mL 5
